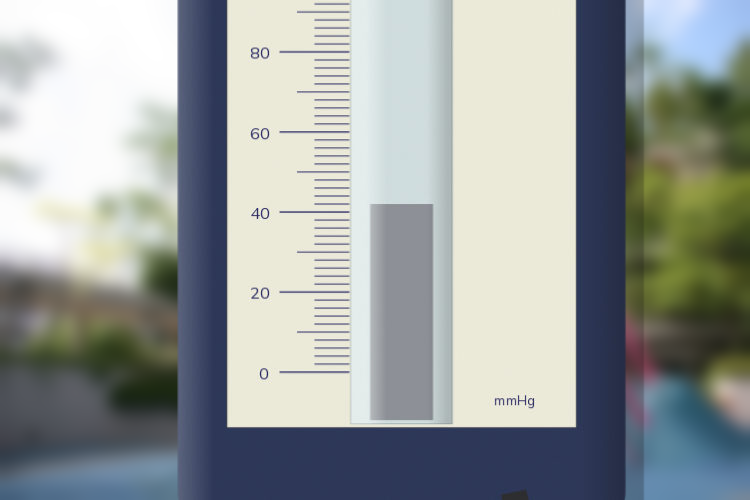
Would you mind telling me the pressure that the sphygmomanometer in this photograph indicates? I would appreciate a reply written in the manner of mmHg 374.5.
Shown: mmHg 42
